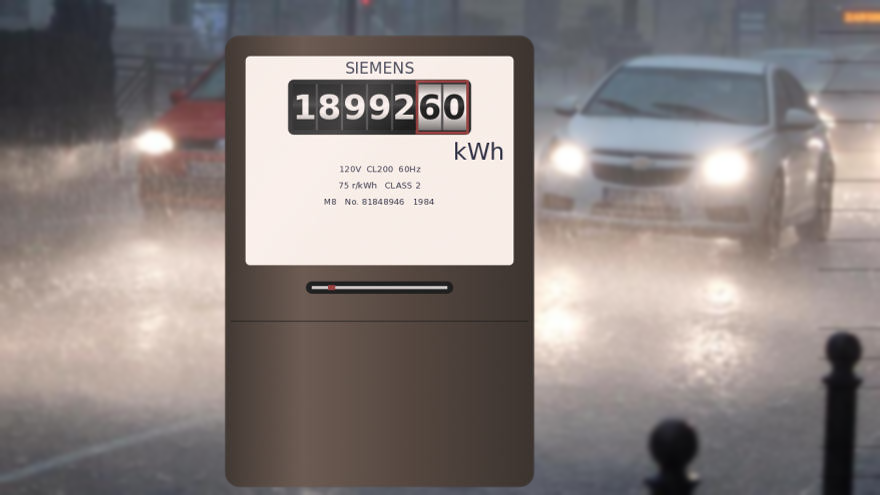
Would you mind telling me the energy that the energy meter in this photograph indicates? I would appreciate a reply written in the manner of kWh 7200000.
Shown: kWh 18992.60
